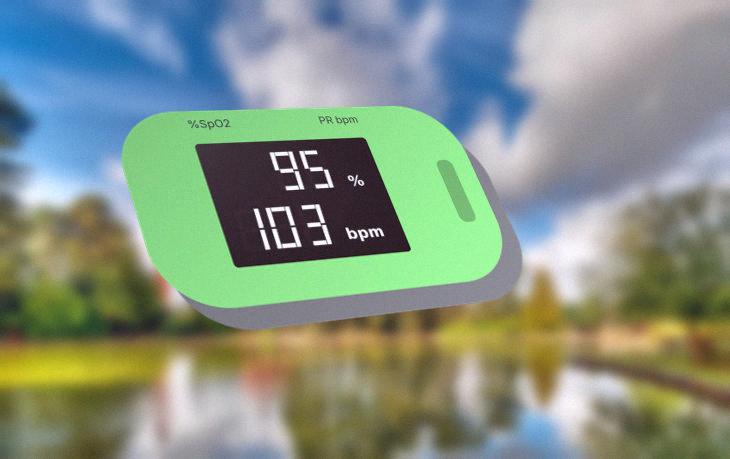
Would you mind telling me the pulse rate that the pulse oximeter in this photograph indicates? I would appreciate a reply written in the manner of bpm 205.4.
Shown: bpm 103
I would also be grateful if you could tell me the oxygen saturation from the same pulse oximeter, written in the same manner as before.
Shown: % 95
